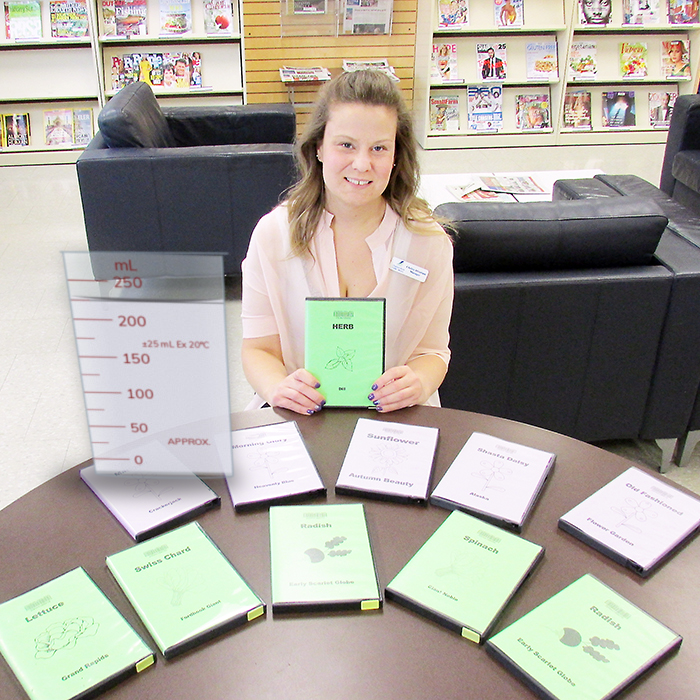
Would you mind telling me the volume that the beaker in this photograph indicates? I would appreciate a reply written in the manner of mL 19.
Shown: mL 225
